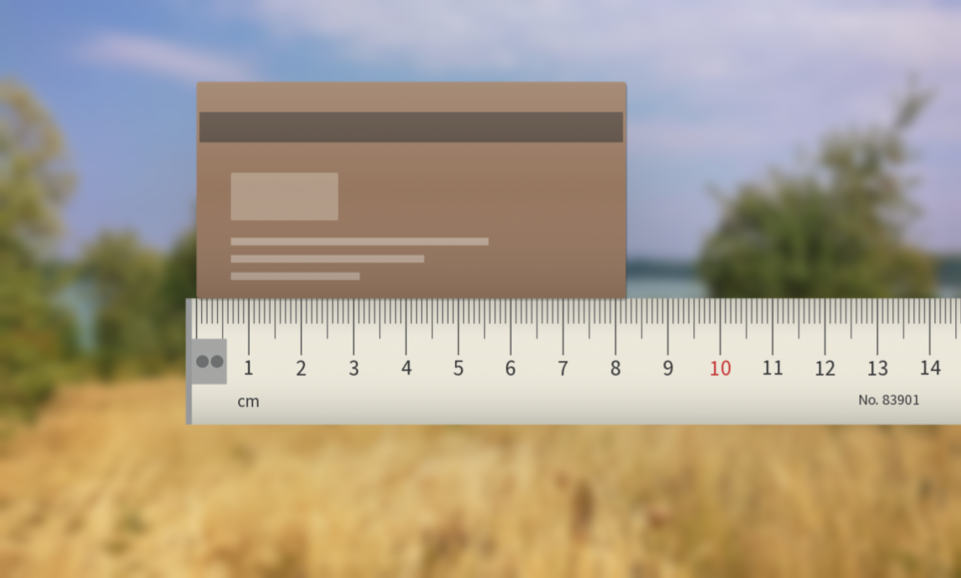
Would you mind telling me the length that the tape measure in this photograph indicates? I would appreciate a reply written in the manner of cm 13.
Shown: cm 8.2
